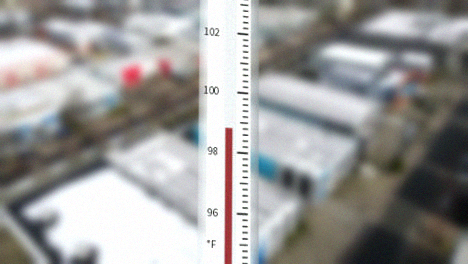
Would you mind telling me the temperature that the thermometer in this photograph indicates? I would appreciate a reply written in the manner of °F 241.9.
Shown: °F 98.8
